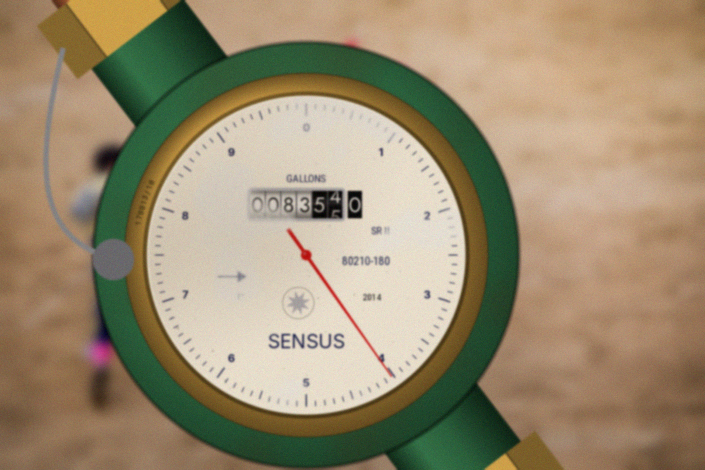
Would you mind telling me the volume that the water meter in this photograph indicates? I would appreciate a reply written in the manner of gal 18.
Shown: gal 83544.0
